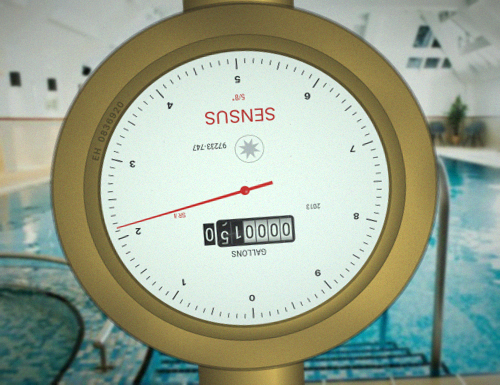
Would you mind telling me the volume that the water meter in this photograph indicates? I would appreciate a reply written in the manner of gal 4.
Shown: gal 152.1
